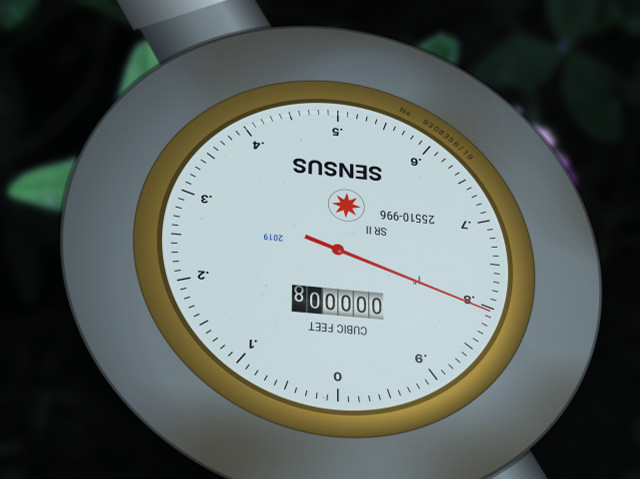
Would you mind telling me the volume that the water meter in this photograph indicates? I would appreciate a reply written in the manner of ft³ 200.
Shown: ft³ 7.80
